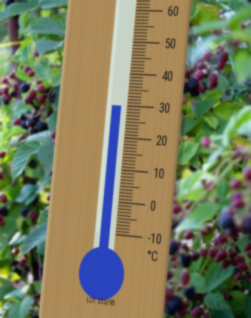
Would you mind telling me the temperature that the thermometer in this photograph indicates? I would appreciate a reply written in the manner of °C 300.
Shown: °C 30
